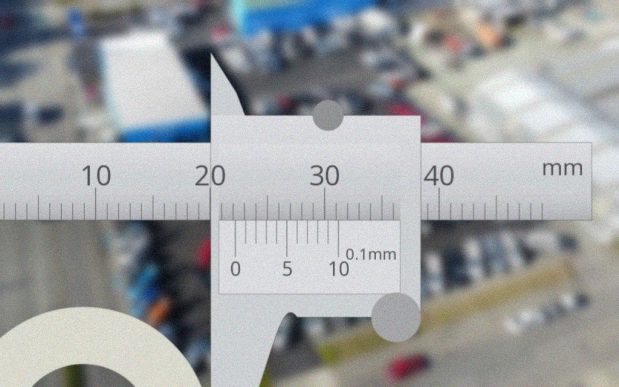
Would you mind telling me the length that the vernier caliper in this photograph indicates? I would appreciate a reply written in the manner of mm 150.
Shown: mm 22.2
